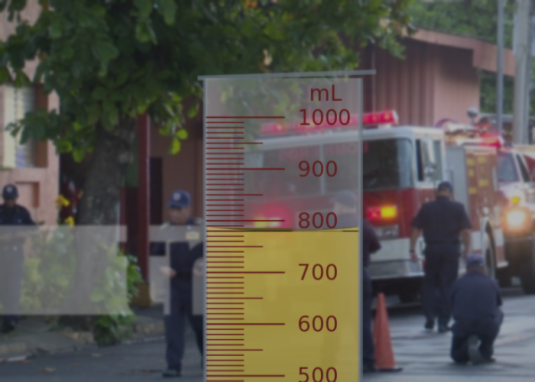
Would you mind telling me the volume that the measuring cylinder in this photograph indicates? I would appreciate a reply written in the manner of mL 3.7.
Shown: mL 780
